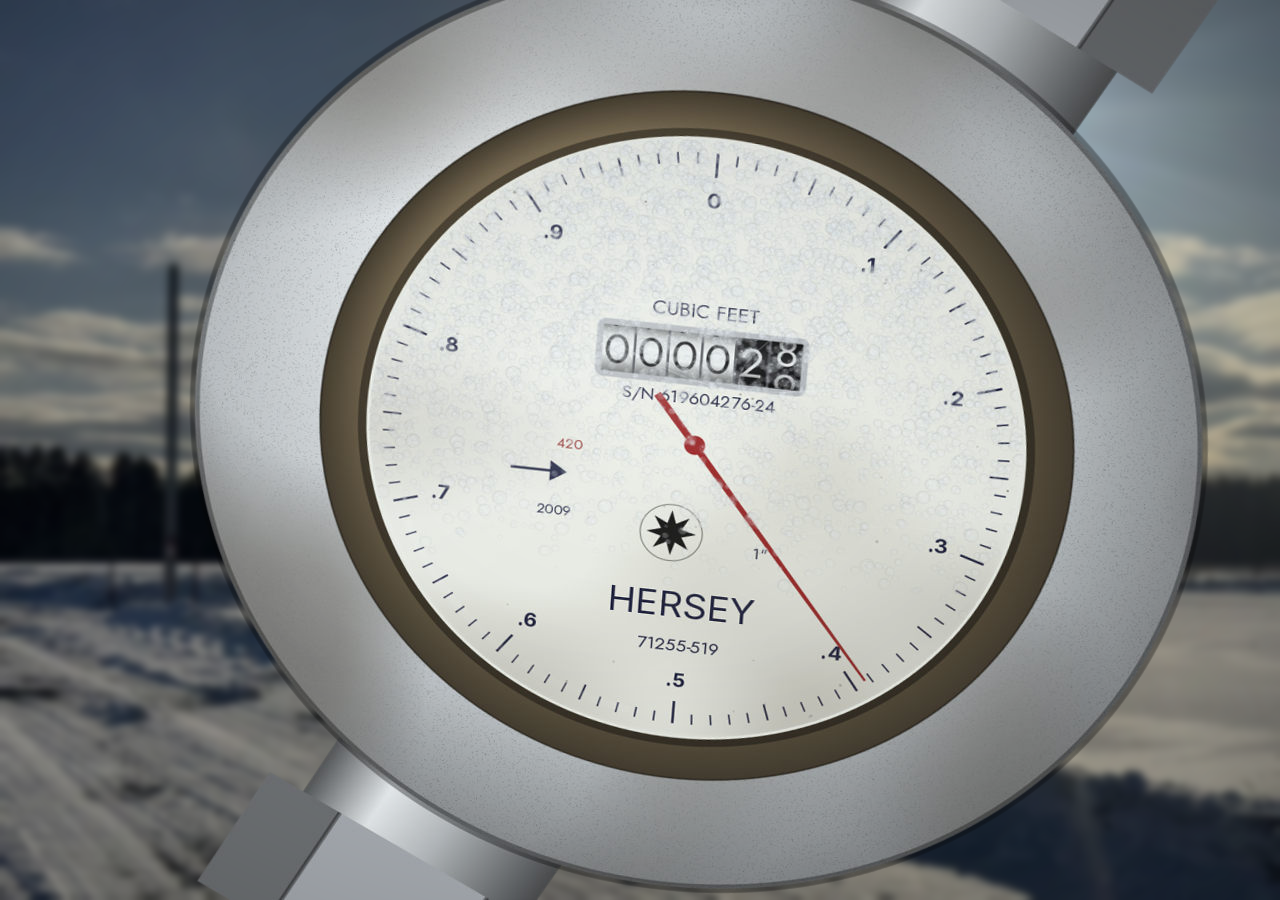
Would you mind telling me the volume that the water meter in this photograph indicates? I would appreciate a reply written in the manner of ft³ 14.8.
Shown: ft³ 28.39
